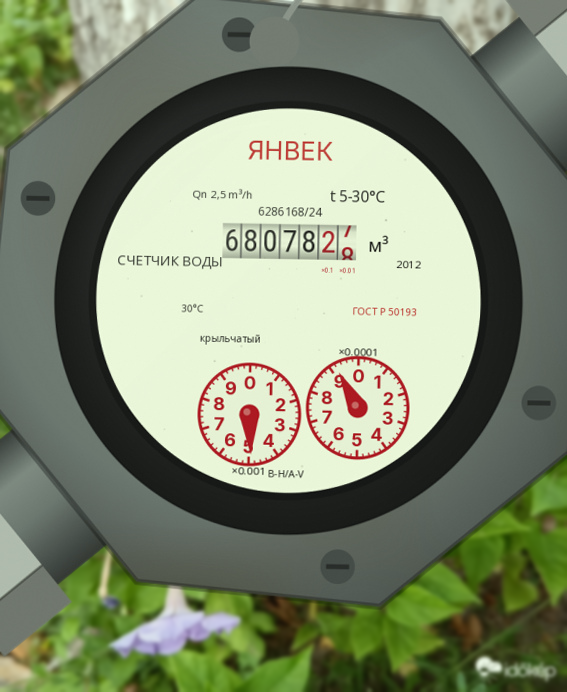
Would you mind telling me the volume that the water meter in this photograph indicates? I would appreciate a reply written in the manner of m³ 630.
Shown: m³ 68078.2749
